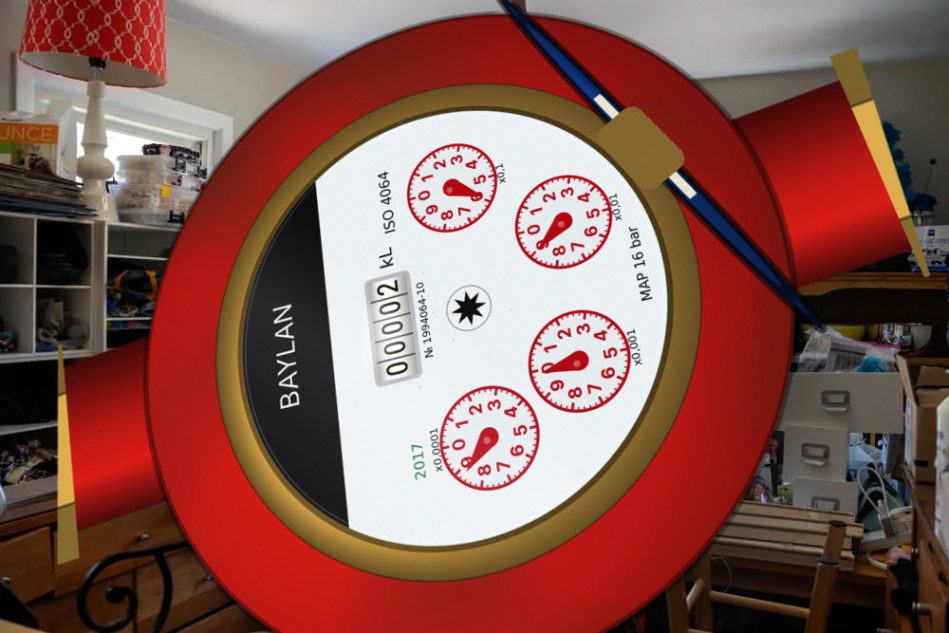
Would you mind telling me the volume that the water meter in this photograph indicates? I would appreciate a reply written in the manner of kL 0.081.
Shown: kL 2.5898
